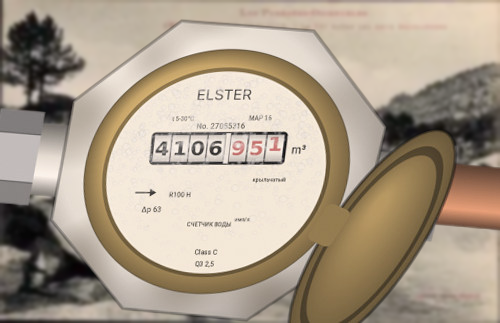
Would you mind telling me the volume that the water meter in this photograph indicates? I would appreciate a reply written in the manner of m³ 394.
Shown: m³ 4106.951
